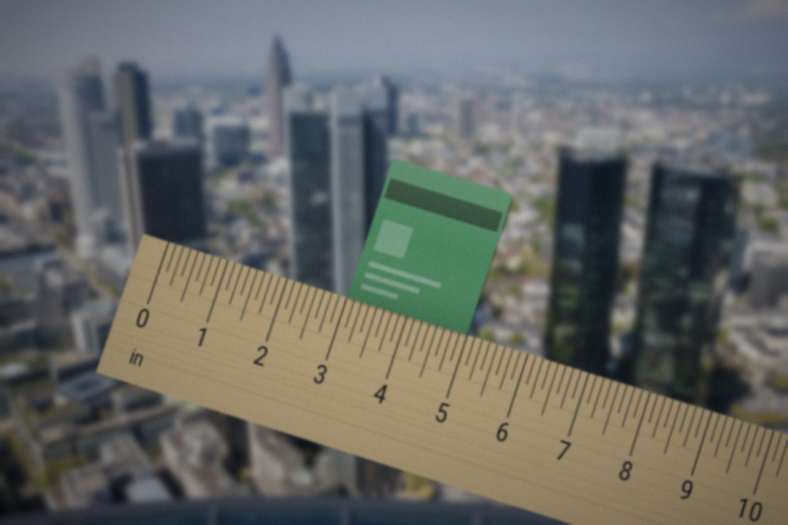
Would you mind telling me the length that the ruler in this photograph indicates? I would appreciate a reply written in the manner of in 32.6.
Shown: in 2
